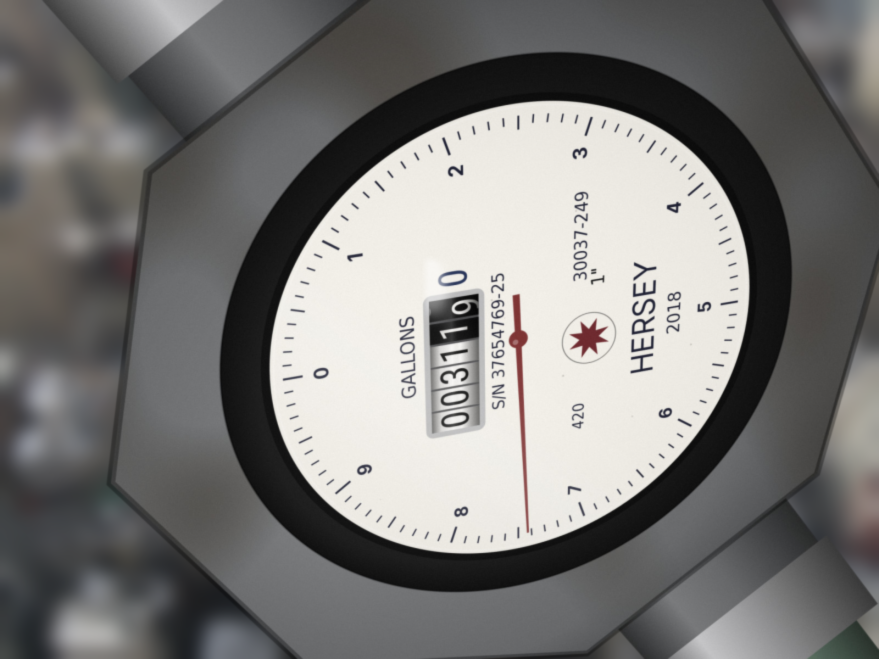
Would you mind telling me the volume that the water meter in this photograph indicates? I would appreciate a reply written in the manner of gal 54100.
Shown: gal 31187.4
